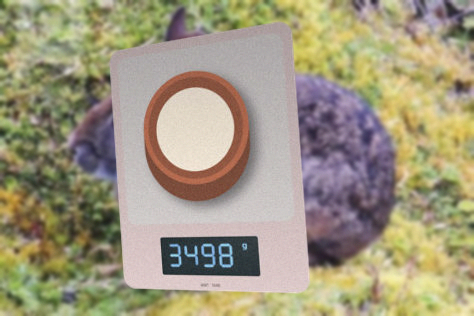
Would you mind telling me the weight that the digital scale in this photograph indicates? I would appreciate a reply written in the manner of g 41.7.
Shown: g 3498
